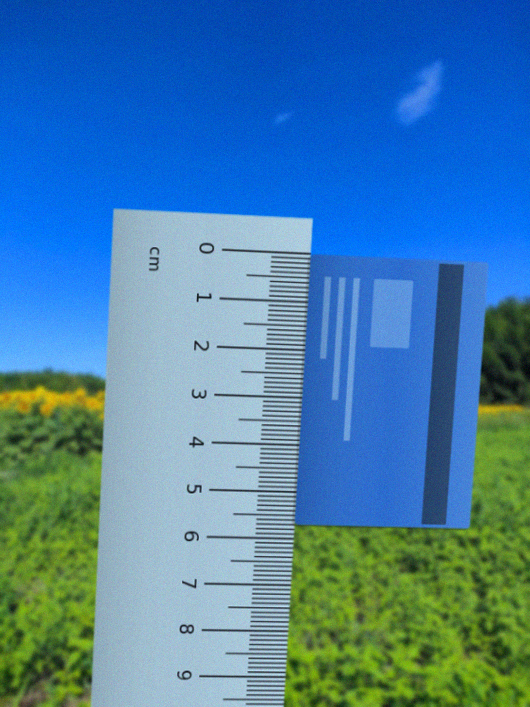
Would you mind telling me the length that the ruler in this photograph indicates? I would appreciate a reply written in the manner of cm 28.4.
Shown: cm 5.7
